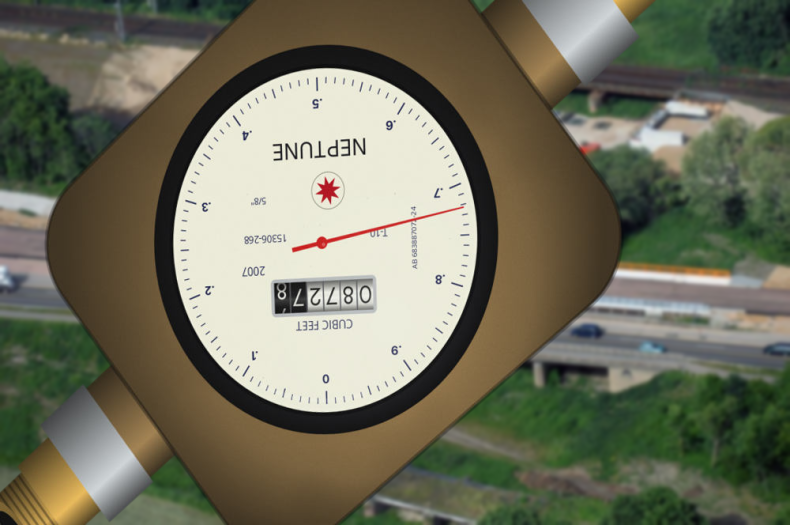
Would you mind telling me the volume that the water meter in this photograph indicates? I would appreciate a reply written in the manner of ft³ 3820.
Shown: ft³ 87277.72
